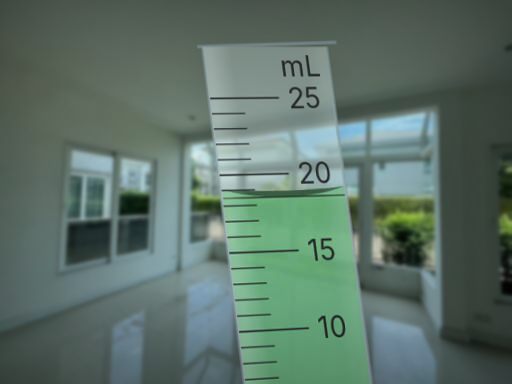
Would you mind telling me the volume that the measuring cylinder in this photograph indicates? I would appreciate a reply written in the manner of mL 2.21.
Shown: mL 18.5
